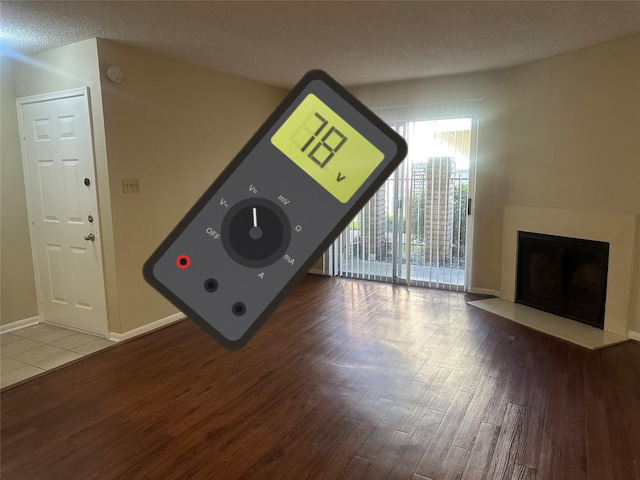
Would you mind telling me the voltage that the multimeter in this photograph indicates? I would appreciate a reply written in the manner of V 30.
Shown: V 78
